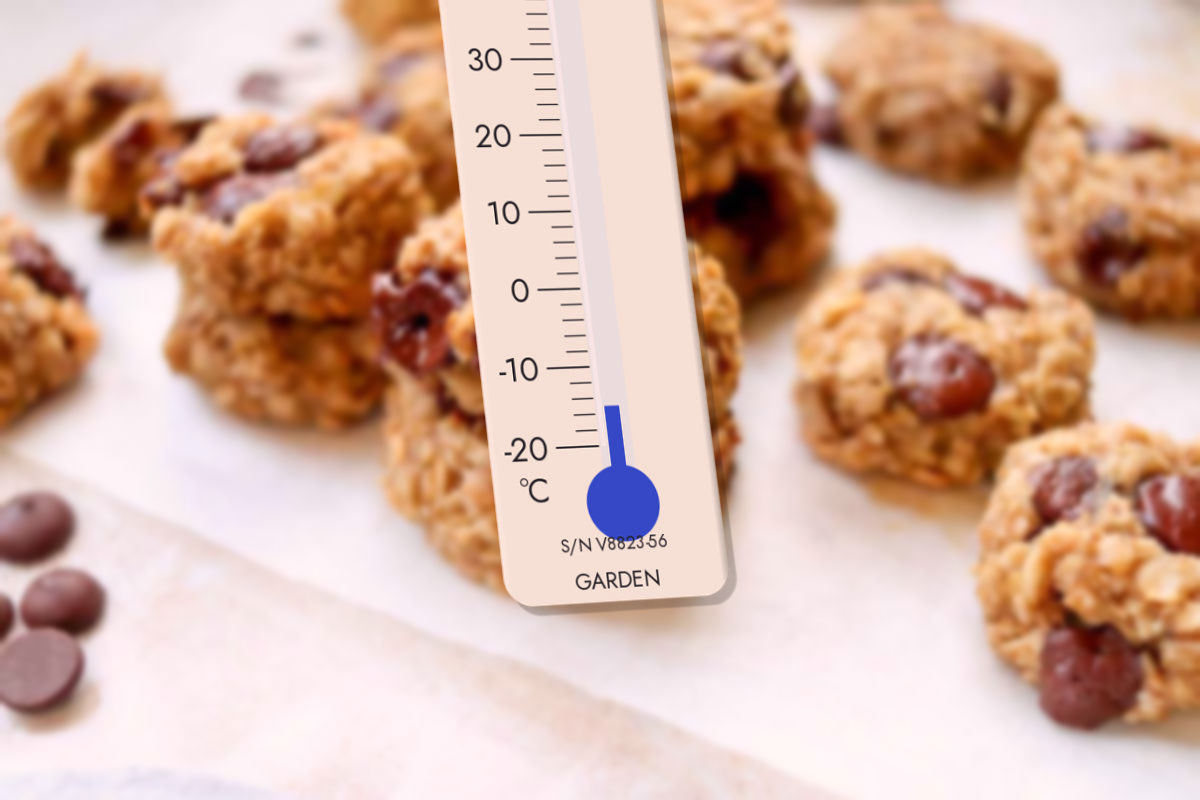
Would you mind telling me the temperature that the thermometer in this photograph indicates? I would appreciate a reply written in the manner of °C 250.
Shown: °C -15
